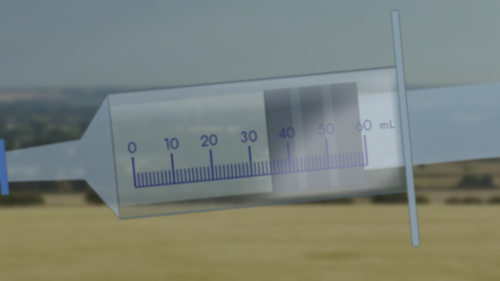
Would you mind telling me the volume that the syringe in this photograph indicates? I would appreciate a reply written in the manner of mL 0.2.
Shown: mL 35
